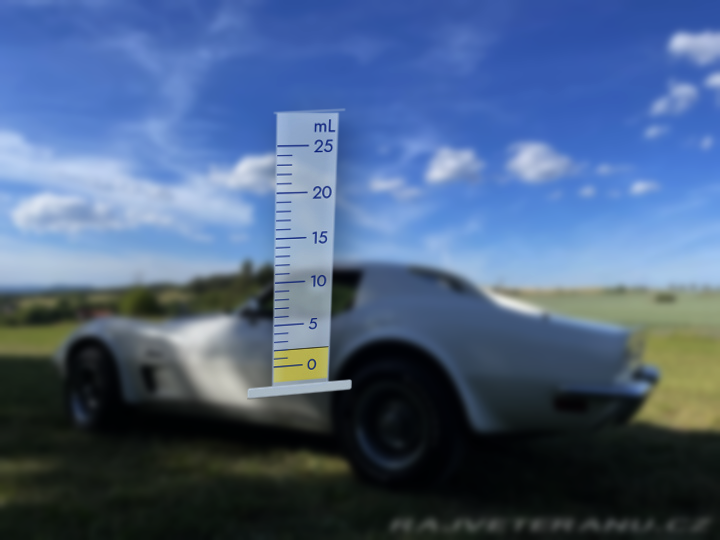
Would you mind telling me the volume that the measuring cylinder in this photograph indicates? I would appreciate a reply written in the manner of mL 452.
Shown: mL 2
